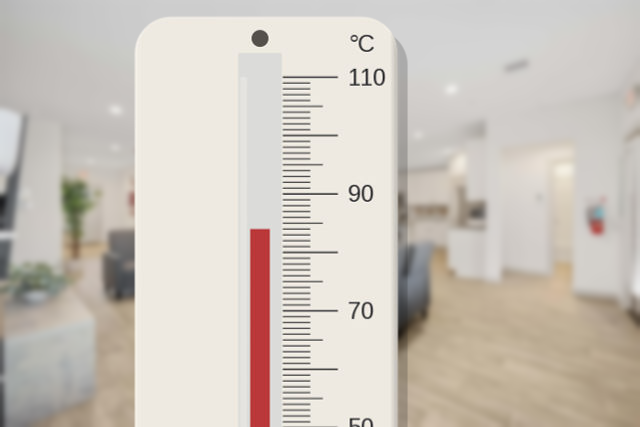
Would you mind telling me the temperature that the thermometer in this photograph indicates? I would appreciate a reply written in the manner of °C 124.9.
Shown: °C 84
